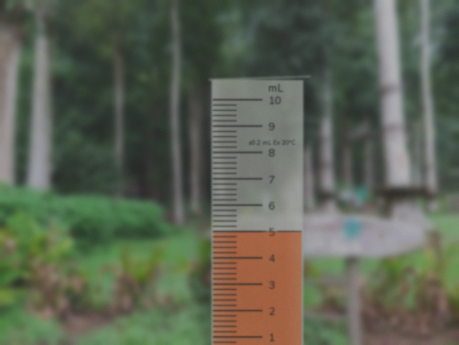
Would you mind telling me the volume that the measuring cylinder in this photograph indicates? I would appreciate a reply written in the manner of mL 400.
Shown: mL 5
